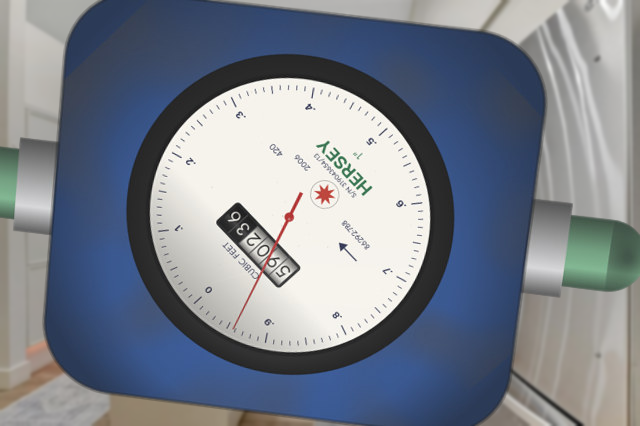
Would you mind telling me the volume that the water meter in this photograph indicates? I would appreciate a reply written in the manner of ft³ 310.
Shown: ft³ 590235.94
